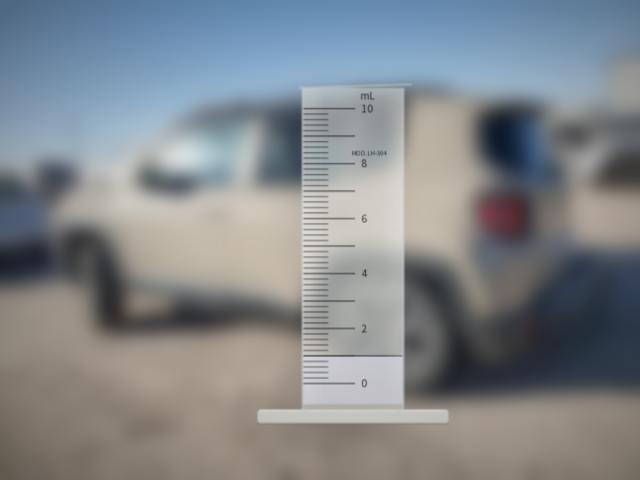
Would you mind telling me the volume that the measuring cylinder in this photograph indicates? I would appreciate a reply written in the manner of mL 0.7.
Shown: mL 1
